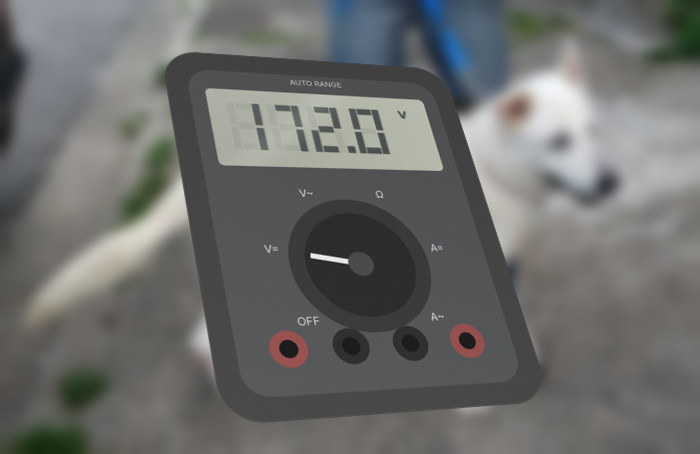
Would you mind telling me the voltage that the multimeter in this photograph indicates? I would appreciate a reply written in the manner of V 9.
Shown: V 172.0
